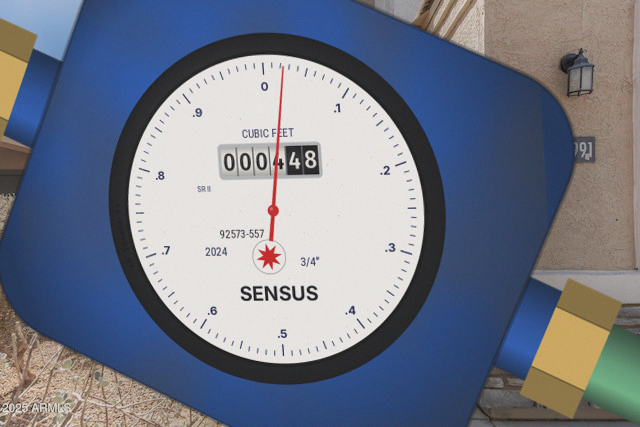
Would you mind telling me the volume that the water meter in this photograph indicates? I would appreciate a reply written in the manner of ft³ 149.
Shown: ft³ 448.02
